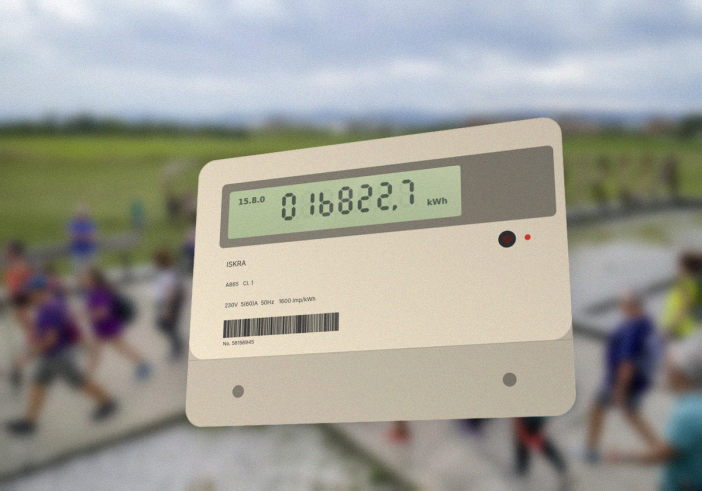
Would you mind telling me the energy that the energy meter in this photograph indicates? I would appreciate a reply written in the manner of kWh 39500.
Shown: kWh 16822.7
